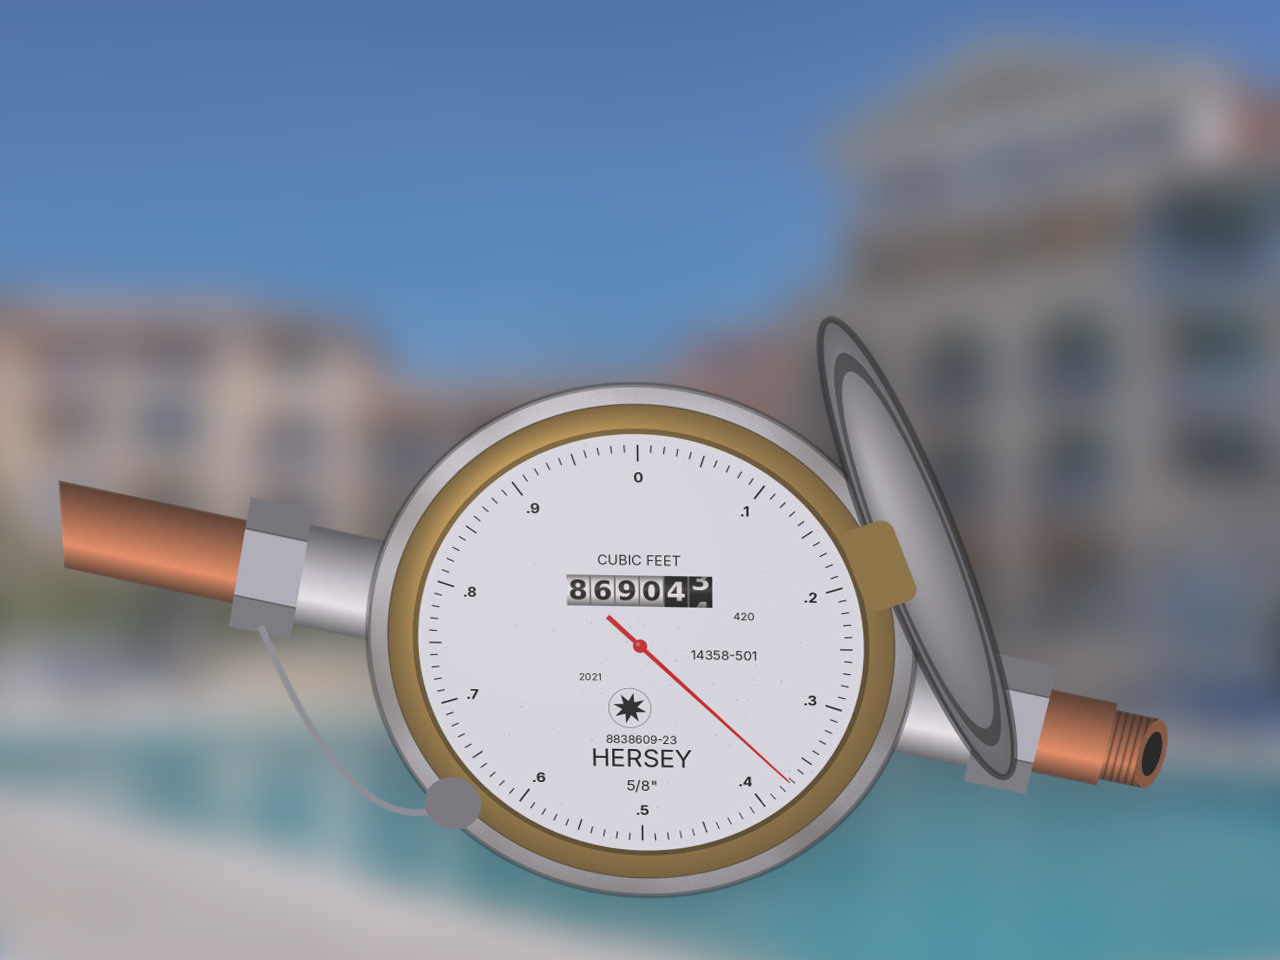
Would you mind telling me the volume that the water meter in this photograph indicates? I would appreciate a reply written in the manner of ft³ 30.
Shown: ft³ 869043.37
